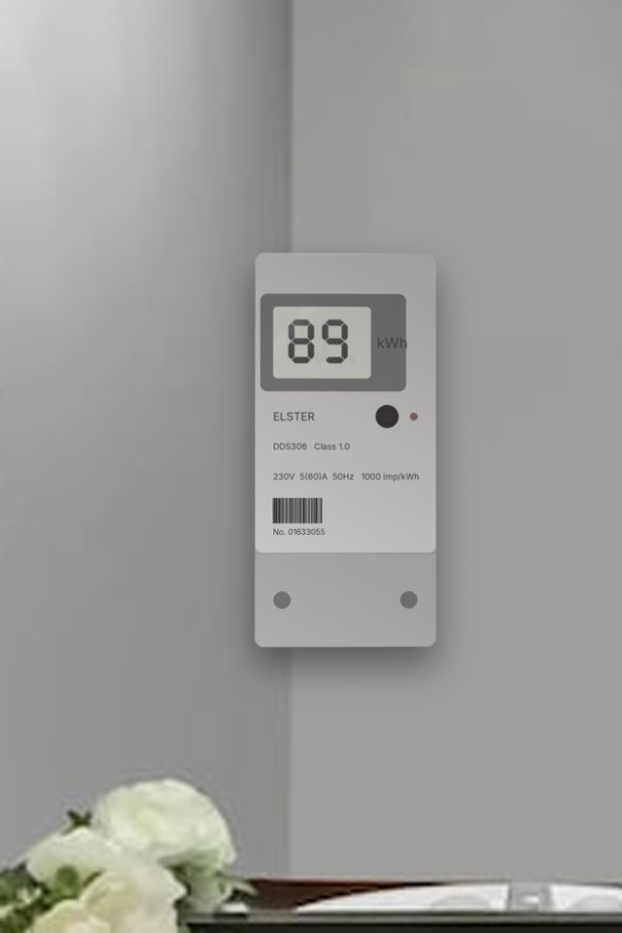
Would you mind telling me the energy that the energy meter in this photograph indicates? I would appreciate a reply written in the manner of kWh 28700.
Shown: kWh 89
